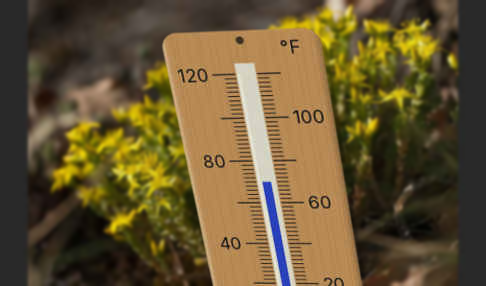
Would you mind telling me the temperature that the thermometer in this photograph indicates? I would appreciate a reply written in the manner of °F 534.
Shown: °F 70
